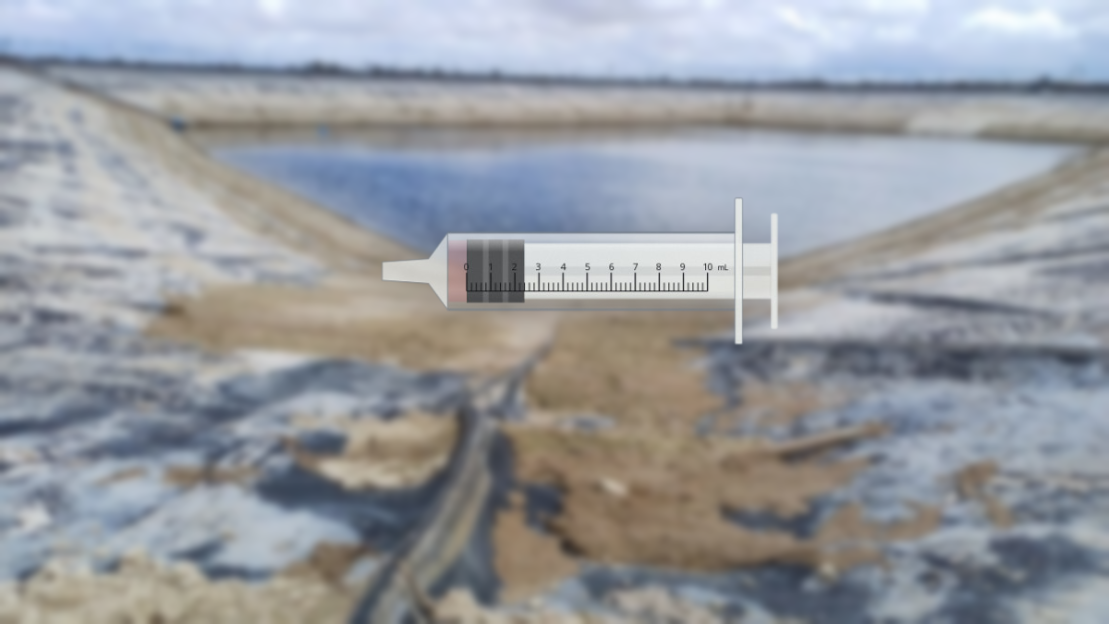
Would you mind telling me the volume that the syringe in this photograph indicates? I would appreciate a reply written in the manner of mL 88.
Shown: mL 0
